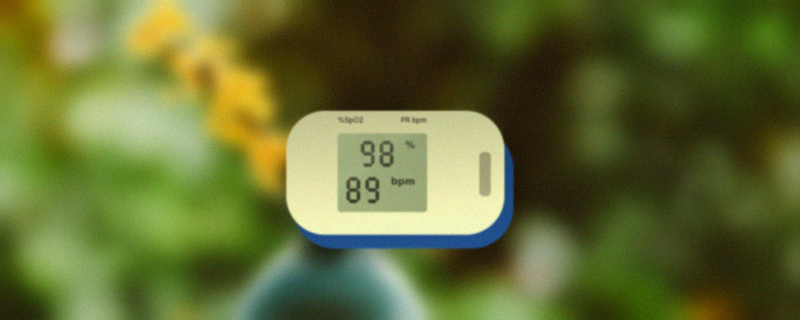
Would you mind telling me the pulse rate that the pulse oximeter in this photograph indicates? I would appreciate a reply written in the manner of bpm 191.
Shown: bpm 89
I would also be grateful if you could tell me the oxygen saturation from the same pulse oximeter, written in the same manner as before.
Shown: % 98
